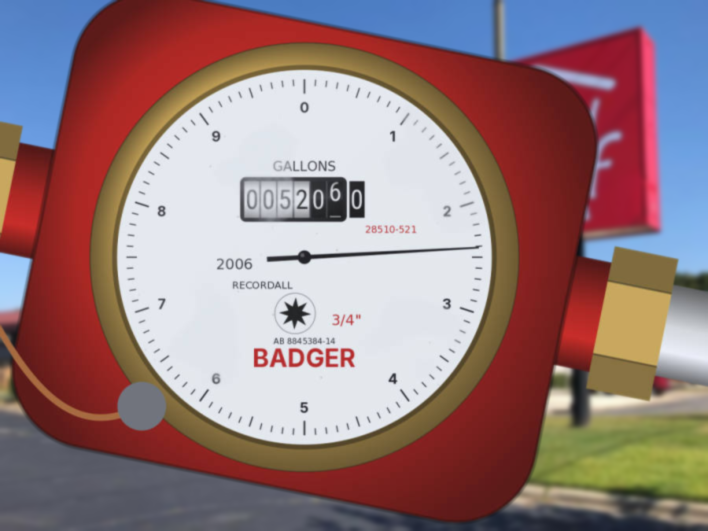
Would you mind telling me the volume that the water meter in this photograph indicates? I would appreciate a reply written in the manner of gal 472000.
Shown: gal 52062.4
